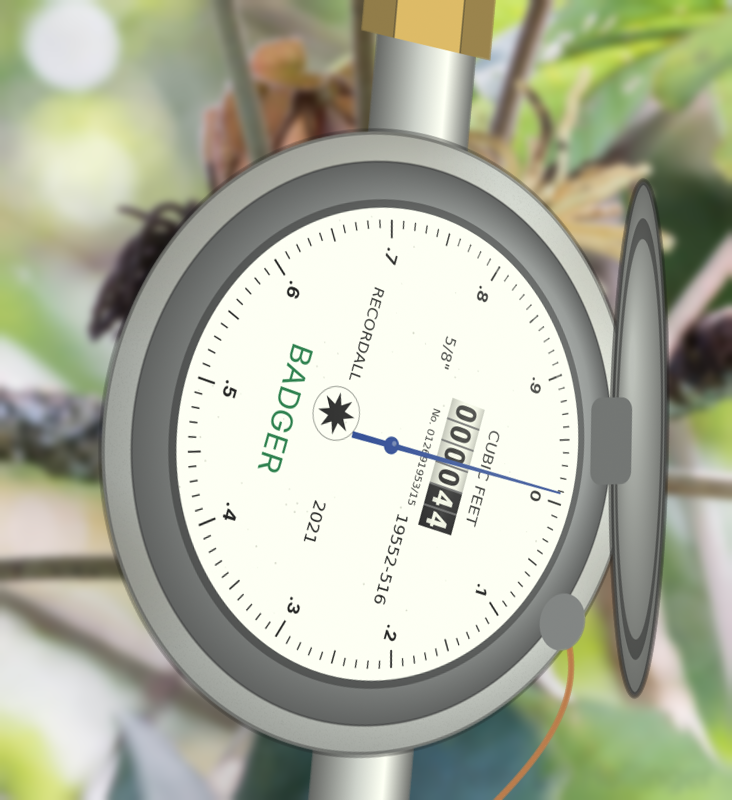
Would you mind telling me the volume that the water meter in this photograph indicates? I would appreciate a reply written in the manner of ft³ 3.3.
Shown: ft³ 43.99
